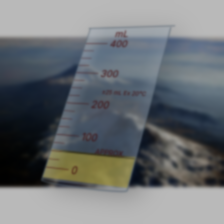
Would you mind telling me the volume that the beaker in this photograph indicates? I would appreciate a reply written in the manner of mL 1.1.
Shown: mL 50
